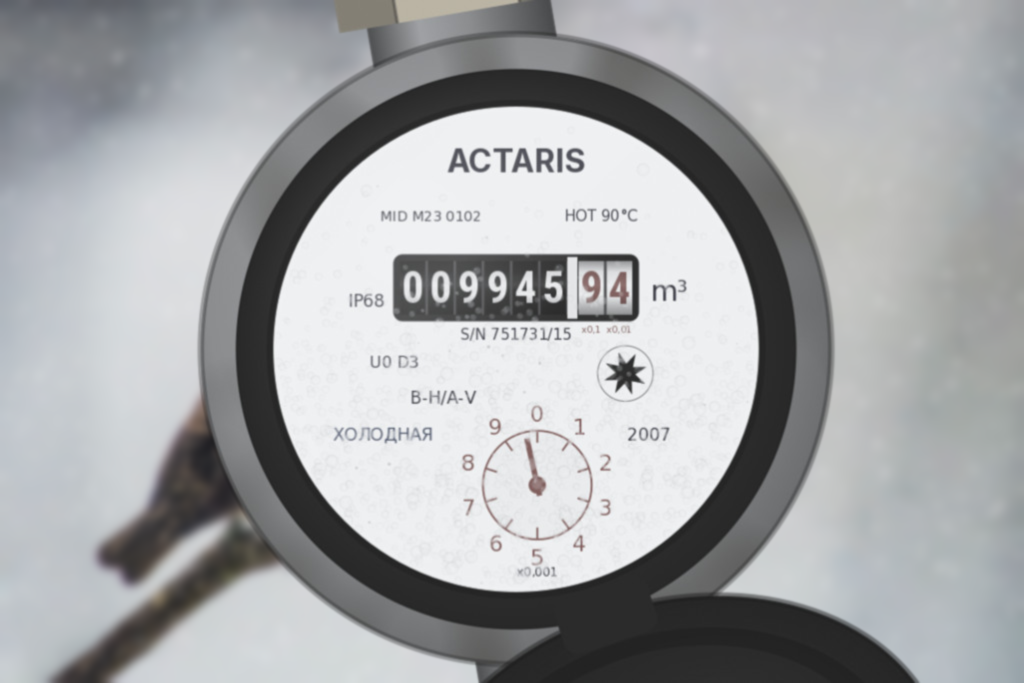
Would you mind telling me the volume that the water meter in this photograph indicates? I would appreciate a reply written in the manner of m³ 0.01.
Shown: m³ 9945.939
